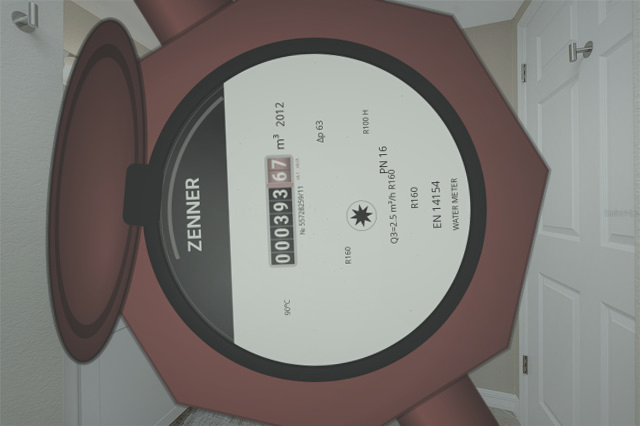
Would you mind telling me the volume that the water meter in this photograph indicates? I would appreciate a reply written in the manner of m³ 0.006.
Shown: m³ 393.67
